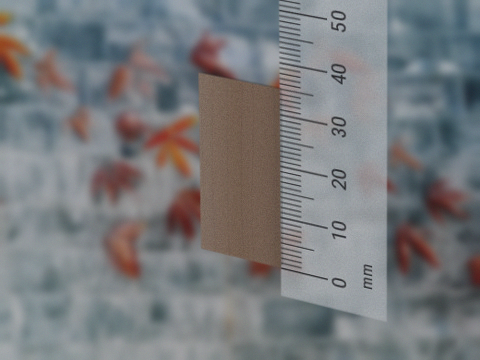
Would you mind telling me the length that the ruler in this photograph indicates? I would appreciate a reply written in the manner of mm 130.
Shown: mm 35
